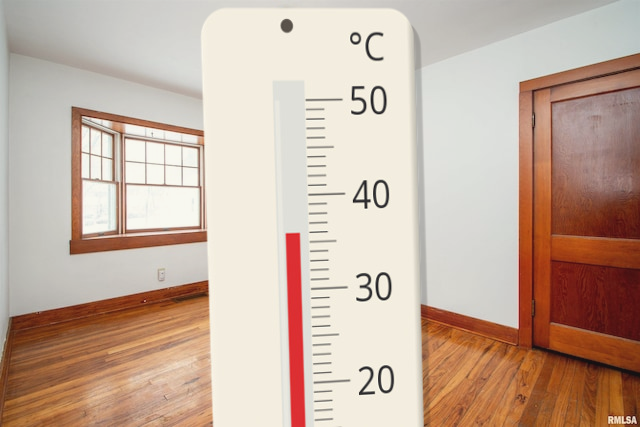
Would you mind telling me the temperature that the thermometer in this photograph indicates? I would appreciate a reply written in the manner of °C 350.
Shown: °C 36
